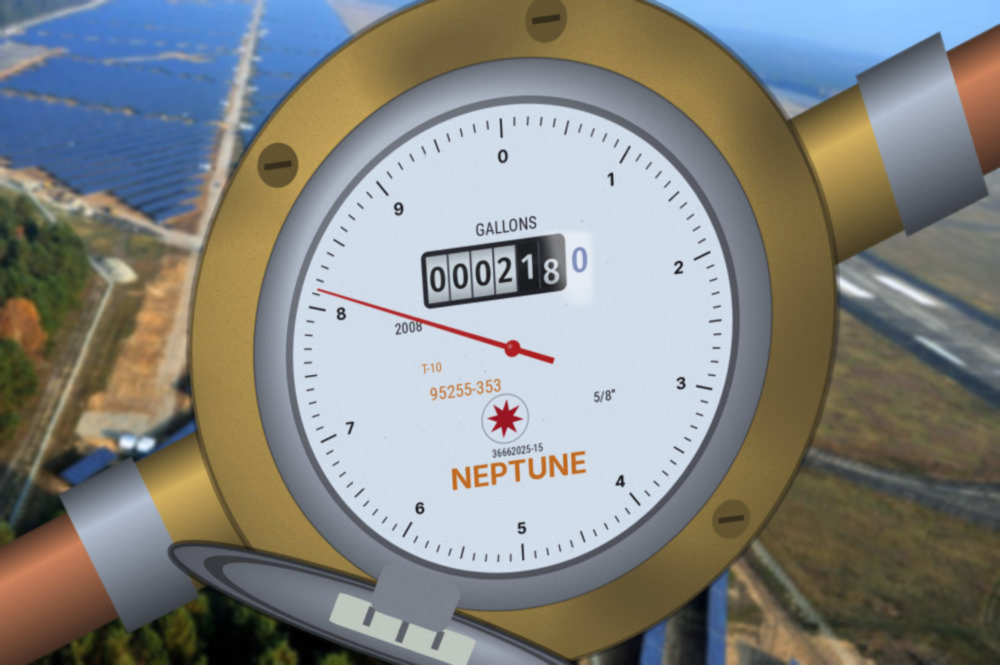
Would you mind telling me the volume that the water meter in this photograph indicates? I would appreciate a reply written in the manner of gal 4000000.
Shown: gal 2178.1
